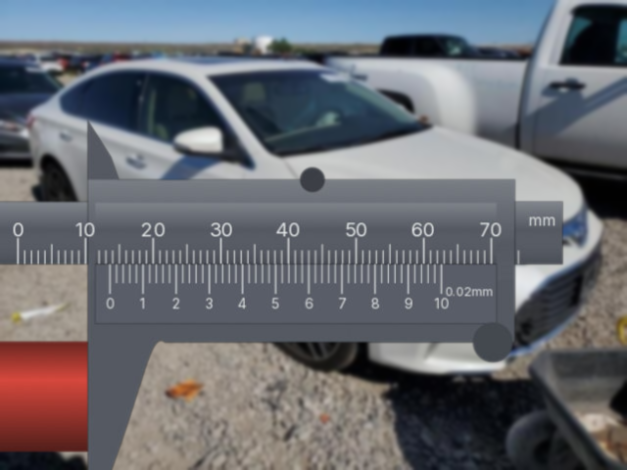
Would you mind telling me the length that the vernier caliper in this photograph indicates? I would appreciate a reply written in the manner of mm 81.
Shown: mm 13.6
